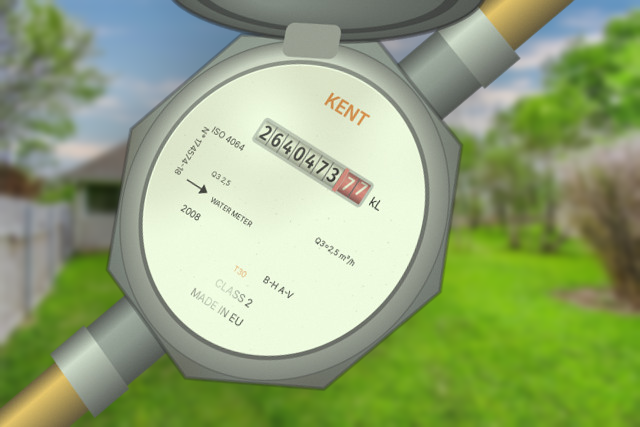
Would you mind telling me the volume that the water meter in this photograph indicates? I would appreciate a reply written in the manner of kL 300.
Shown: kL 2640473.77
